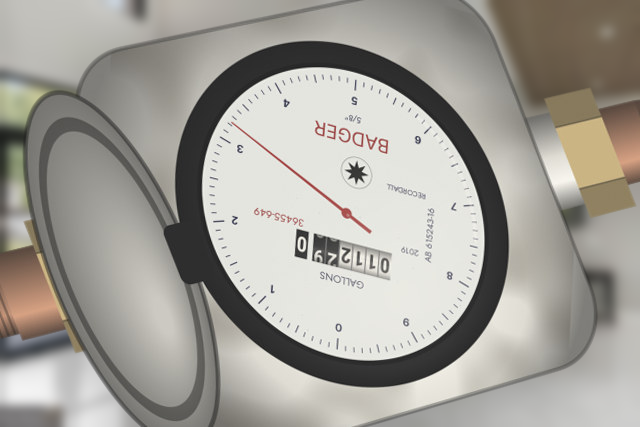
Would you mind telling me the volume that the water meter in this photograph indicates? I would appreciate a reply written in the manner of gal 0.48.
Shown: gal 112293.2
